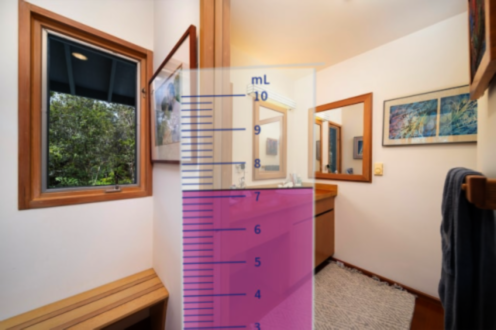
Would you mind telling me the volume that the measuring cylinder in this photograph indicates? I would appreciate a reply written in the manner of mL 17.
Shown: mL 7.2
